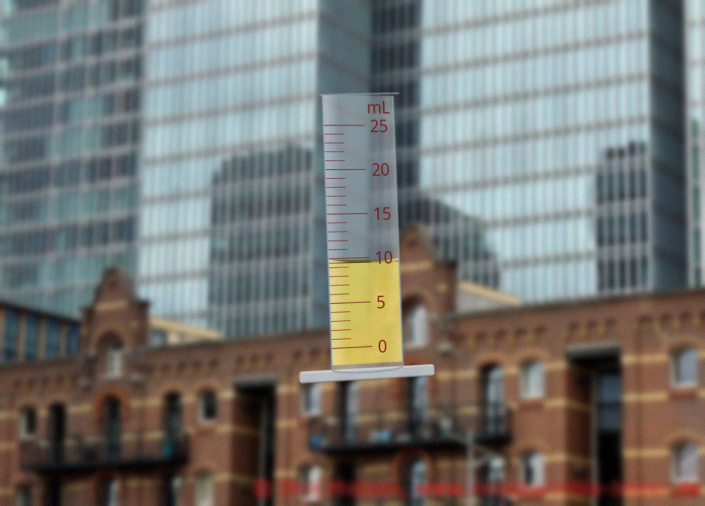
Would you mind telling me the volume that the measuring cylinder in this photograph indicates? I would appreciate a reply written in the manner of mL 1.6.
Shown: mL 9.5
